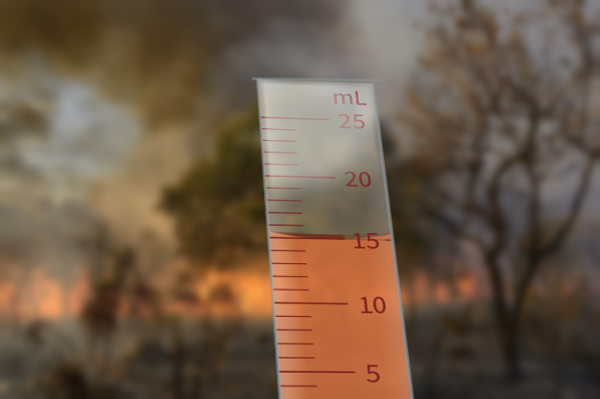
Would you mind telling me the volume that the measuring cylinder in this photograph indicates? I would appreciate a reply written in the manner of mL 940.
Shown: mL 15
